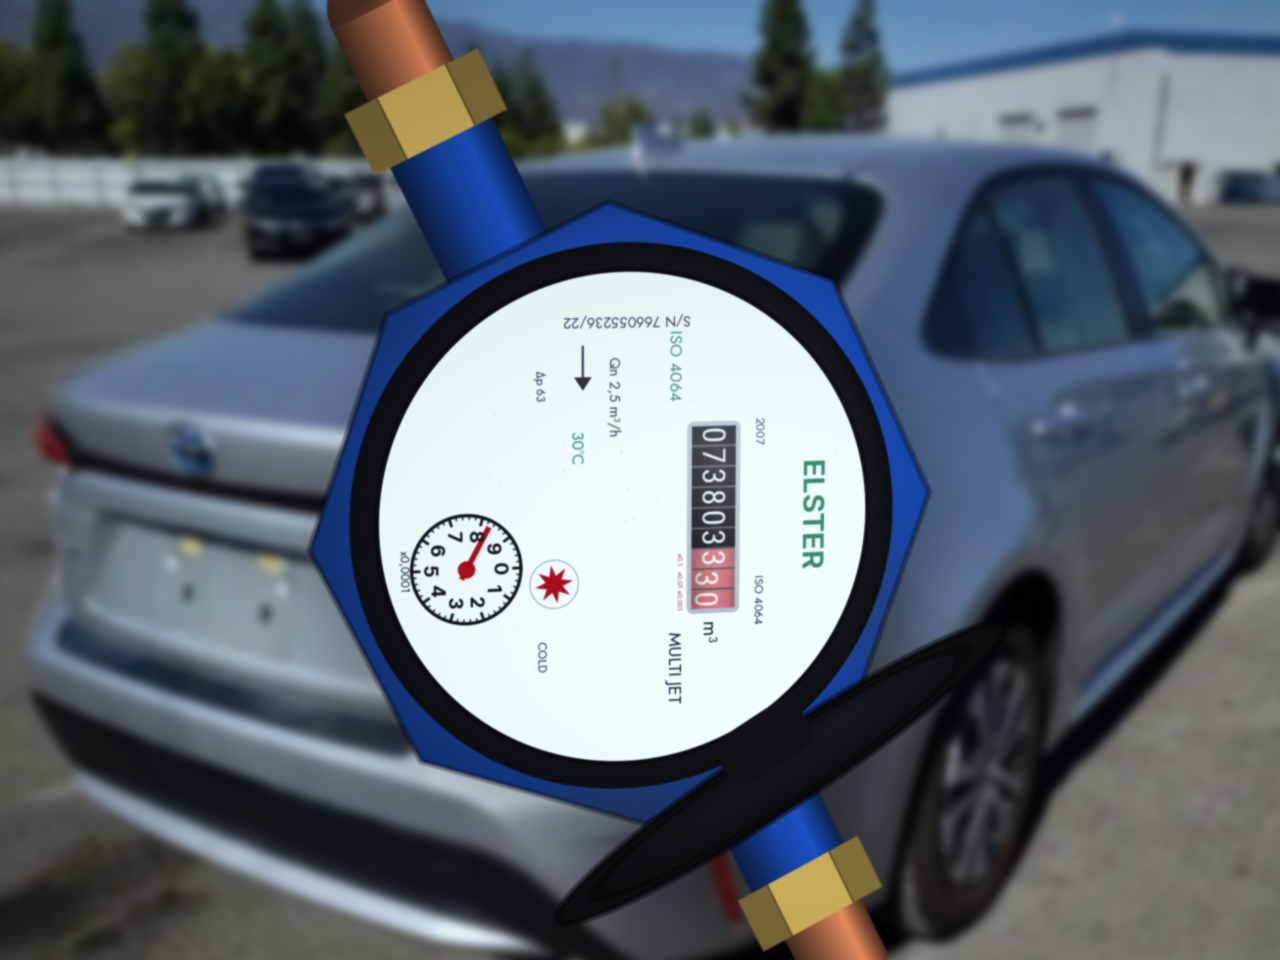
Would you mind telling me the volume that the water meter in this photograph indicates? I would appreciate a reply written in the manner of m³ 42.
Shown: m³ 73803.3298
